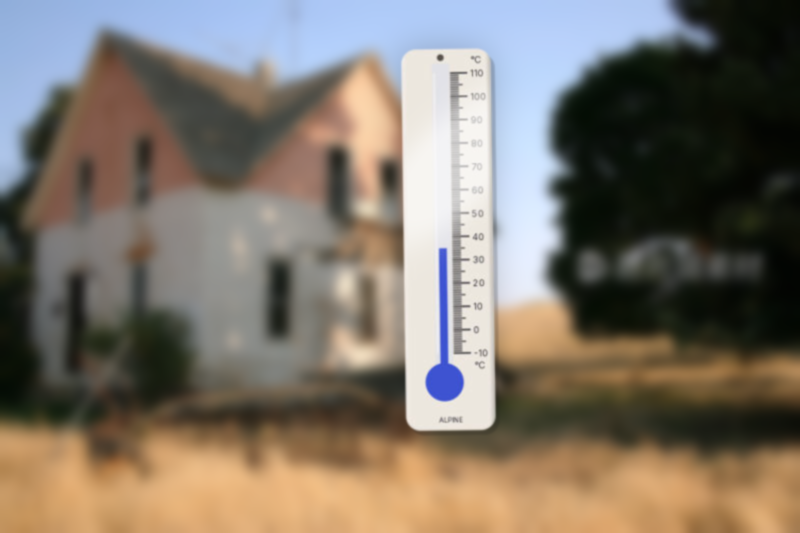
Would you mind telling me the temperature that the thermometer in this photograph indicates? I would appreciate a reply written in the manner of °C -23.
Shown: °C 35
